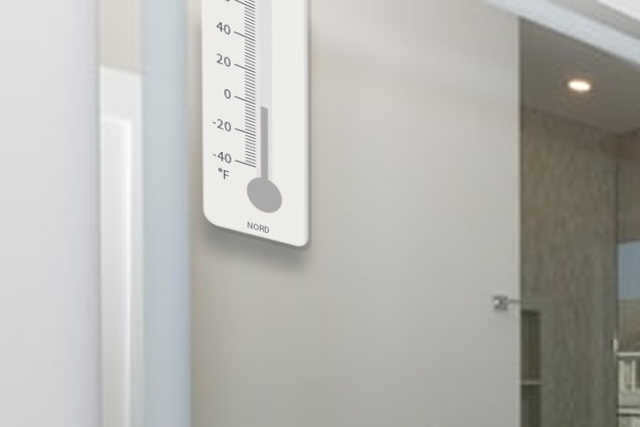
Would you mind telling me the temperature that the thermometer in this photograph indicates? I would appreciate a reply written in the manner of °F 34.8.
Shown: °F 0
